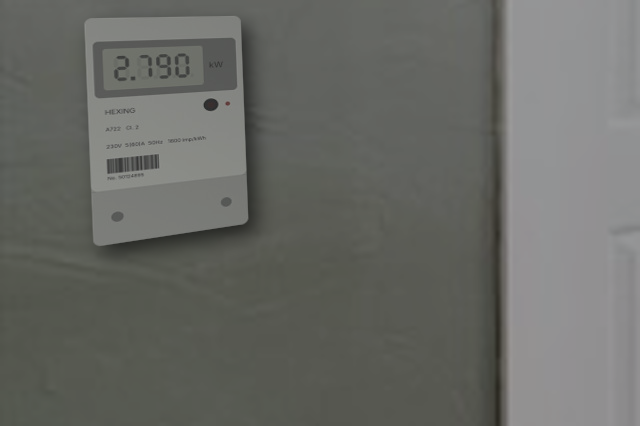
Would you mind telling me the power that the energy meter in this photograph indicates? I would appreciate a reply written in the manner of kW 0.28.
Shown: kW 2.790
